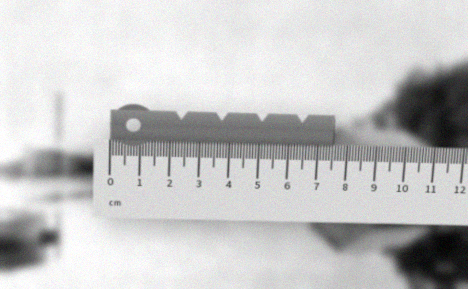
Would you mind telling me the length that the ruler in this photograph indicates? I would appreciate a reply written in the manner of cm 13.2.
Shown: cm 7.5
